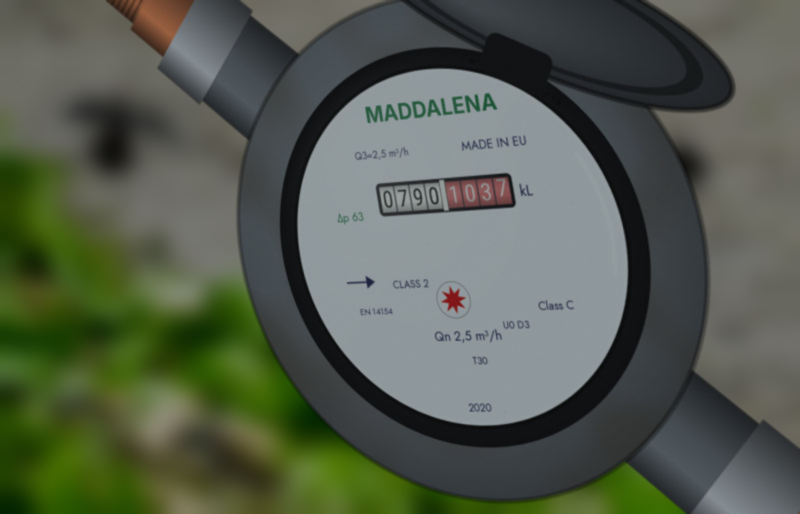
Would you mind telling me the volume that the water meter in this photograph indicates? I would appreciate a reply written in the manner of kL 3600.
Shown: kL 790.1037
